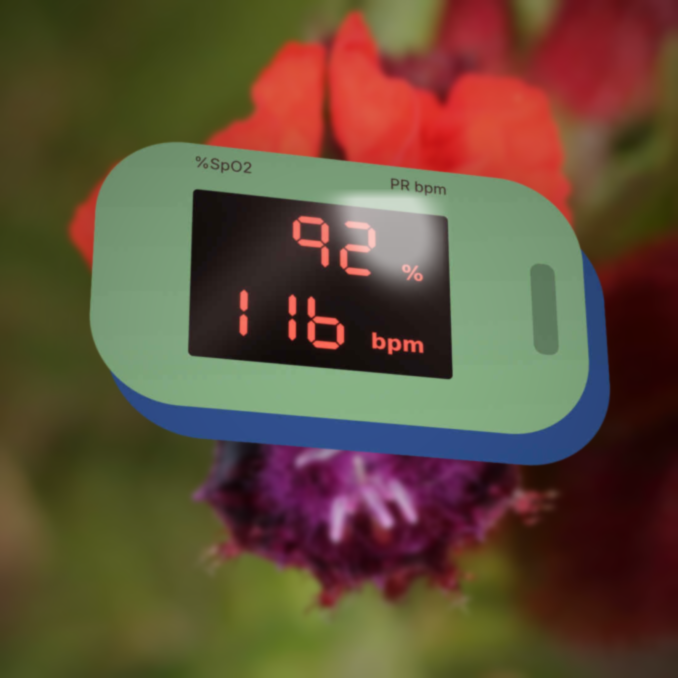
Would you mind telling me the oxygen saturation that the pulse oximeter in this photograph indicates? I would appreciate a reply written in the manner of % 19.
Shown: % 92
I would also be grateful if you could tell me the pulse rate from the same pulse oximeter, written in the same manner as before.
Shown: bpm 116
